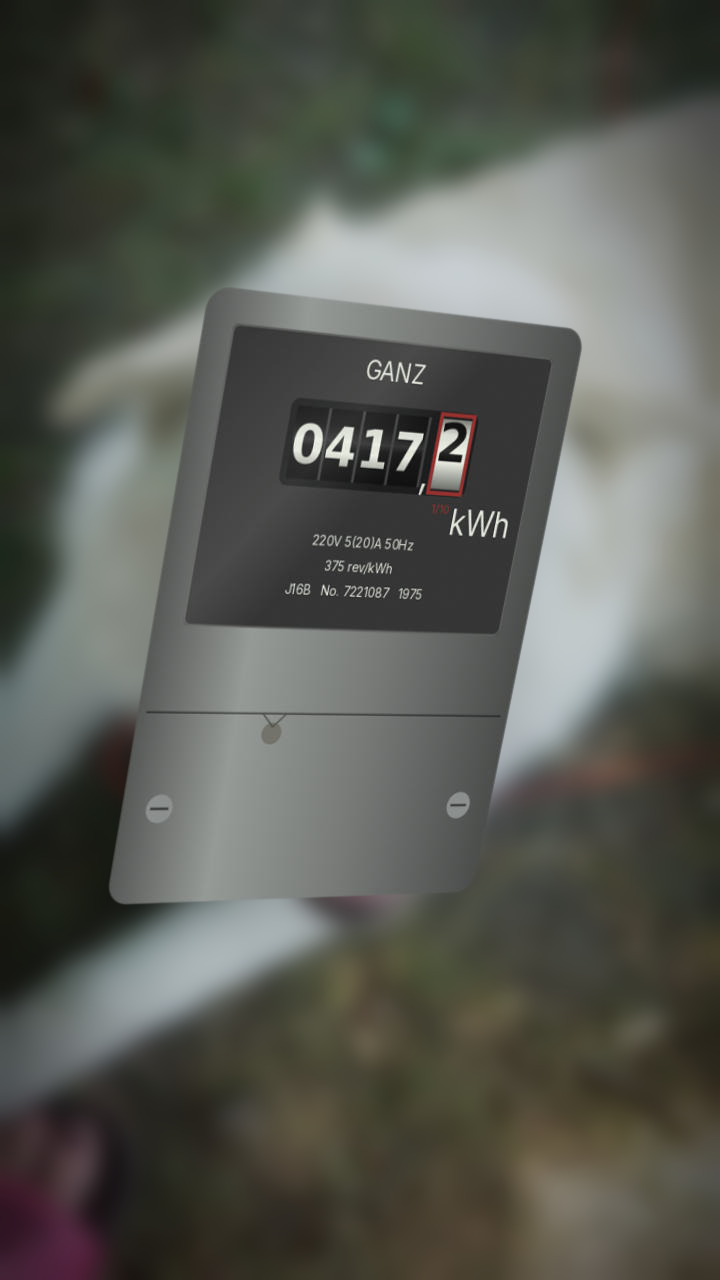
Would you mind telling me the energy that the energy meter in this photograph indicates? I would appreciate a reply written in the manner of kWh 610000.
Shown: kWh 417.2
